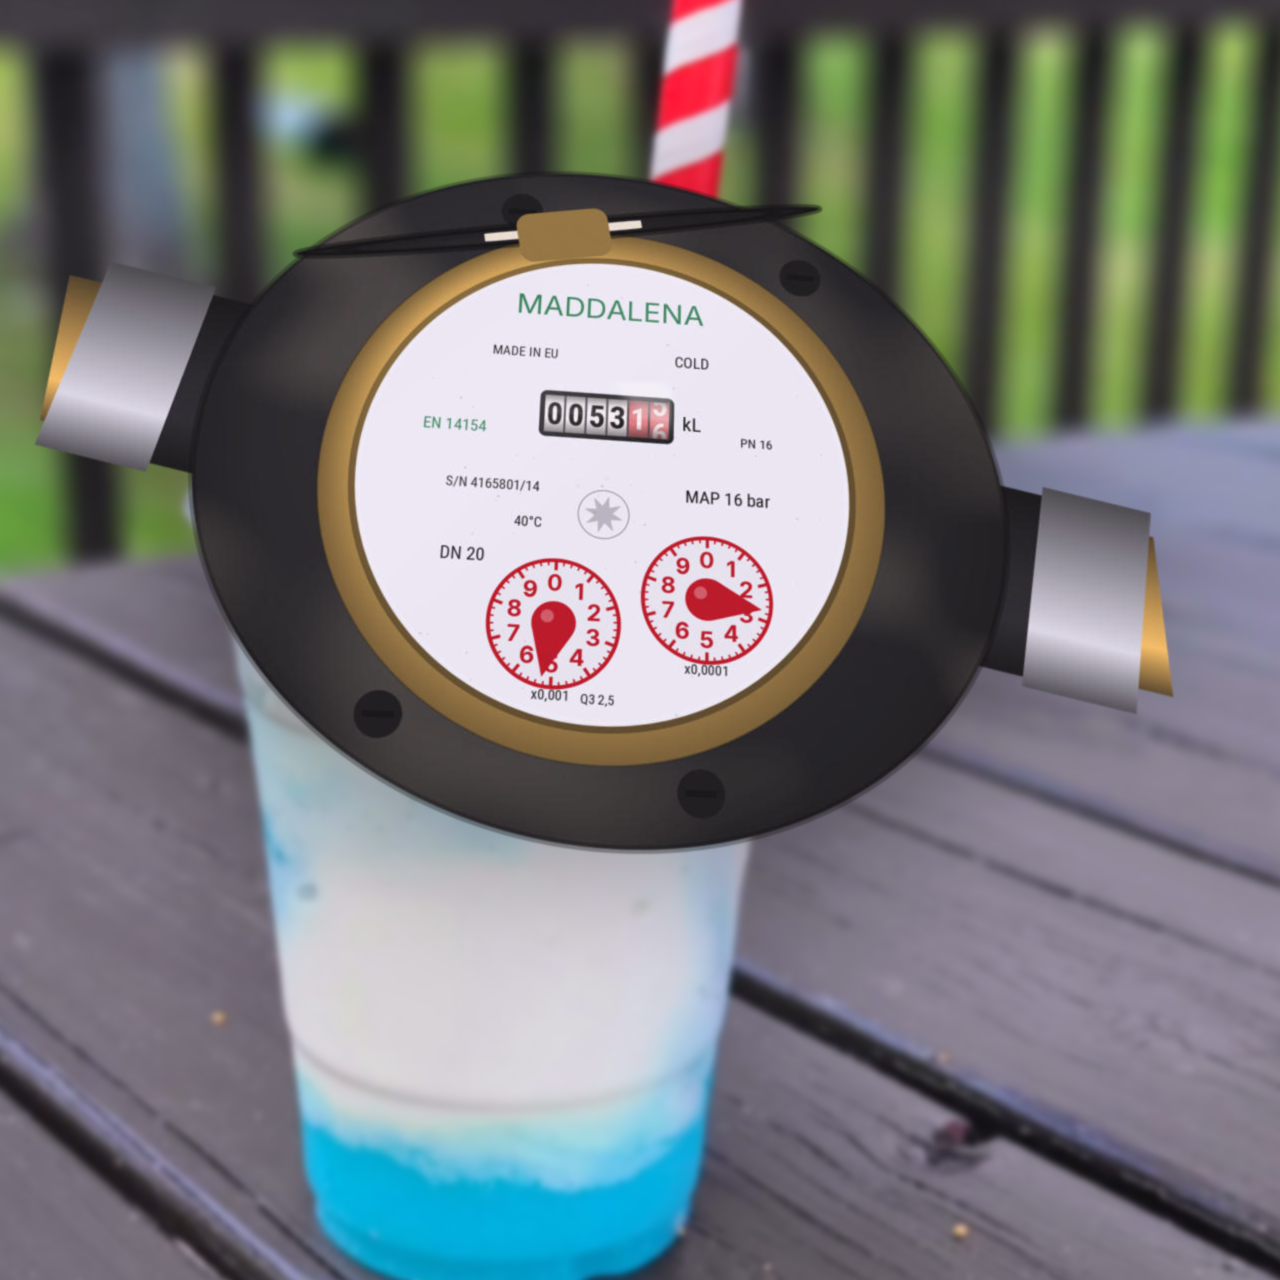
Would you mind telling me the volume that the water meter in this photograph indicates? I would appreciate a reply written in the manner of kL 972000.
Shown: kL 53.1552
